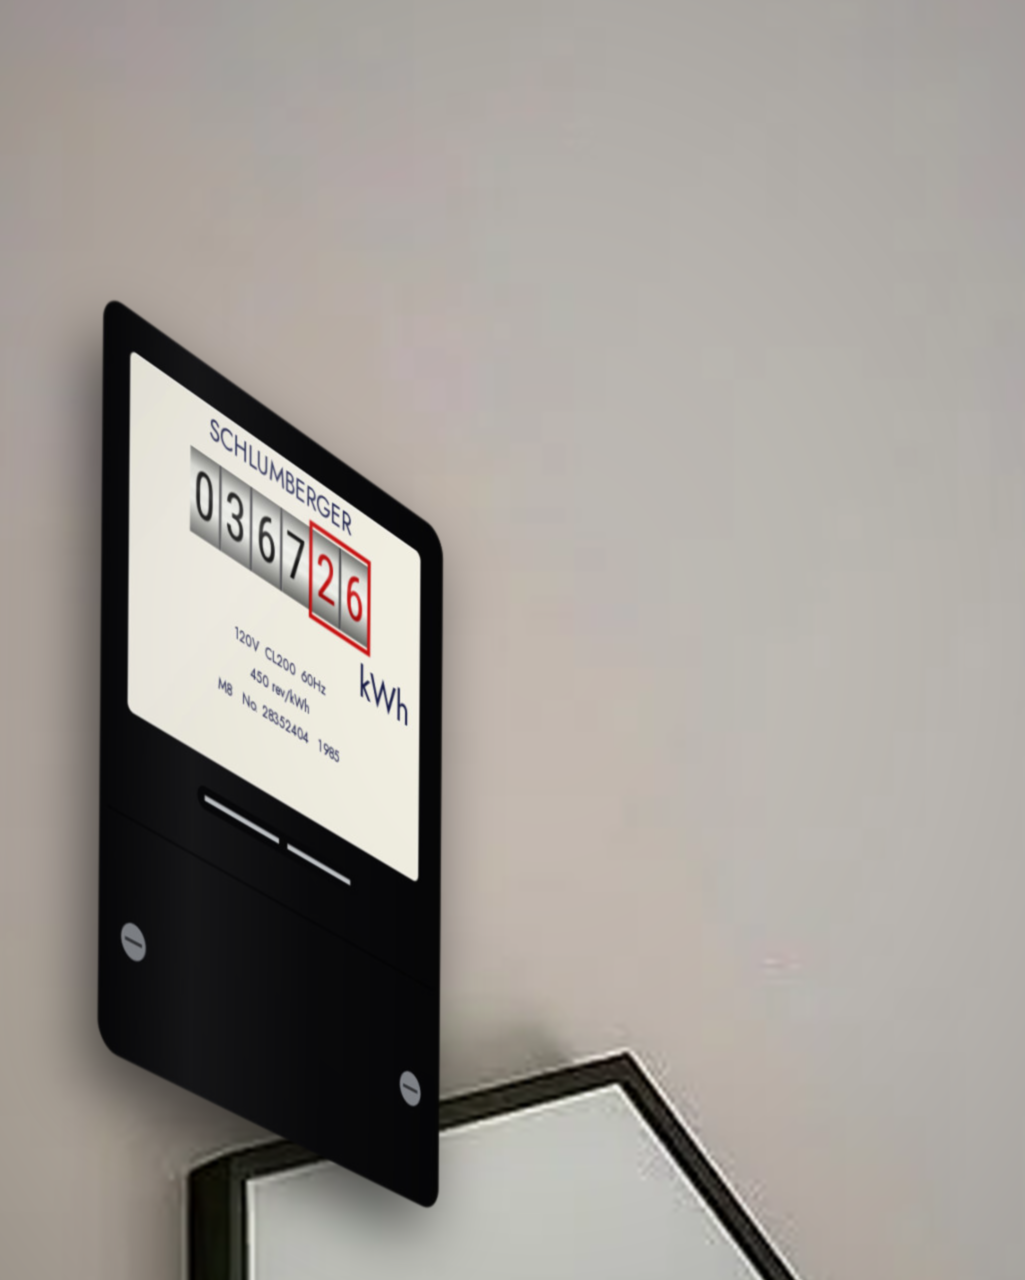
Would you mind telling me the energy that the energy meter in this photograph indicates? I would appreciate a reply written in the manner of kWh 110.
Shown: kWh 367.26
